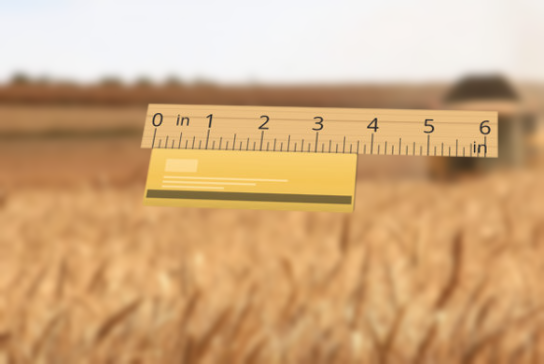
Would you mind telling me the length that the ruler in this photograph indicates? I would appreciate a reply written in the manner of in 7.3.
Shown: in 3.75
